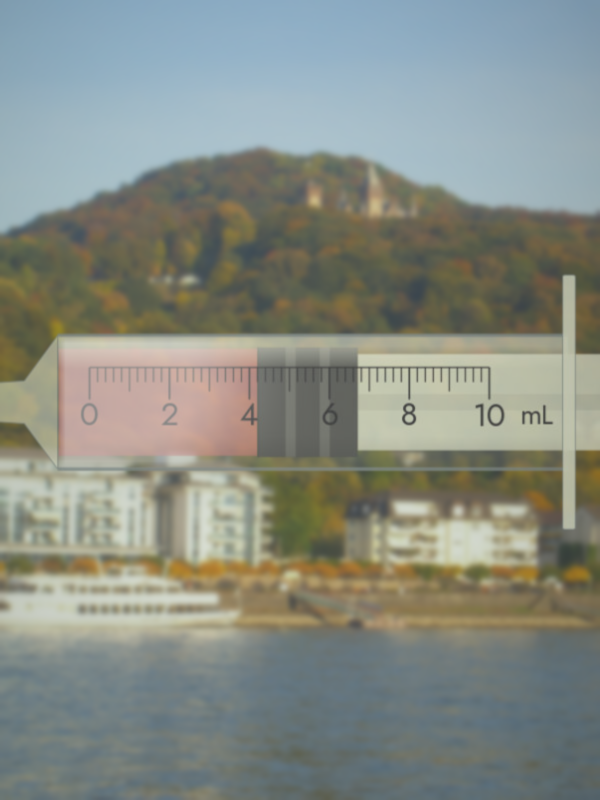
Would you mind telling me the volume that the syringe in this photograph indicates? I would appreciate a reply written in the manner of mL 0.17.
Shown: mL 4.2
